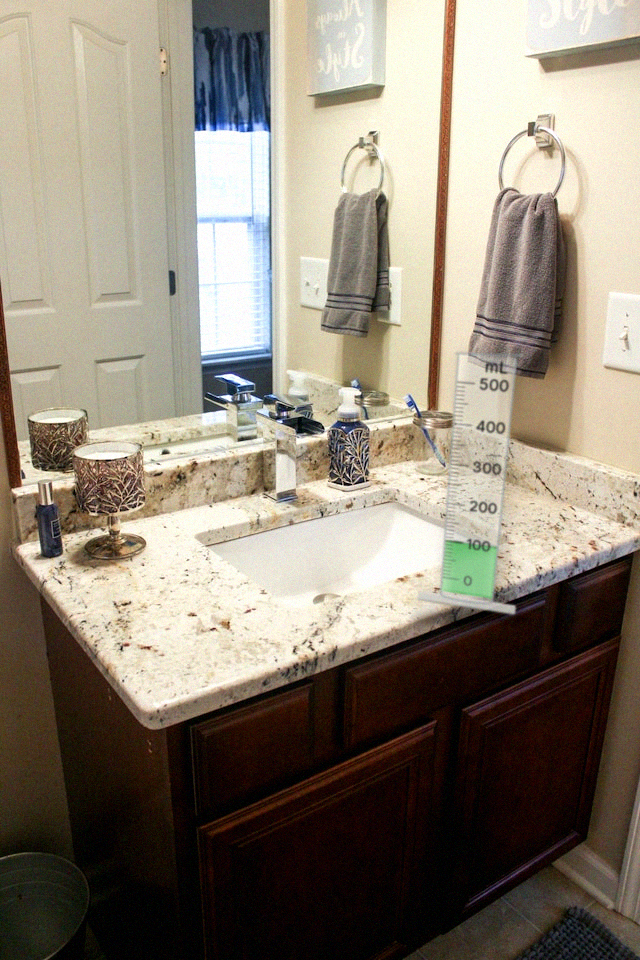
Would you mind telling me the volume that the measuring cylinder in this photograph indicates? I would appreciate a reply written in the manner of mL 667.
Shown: mL 100
